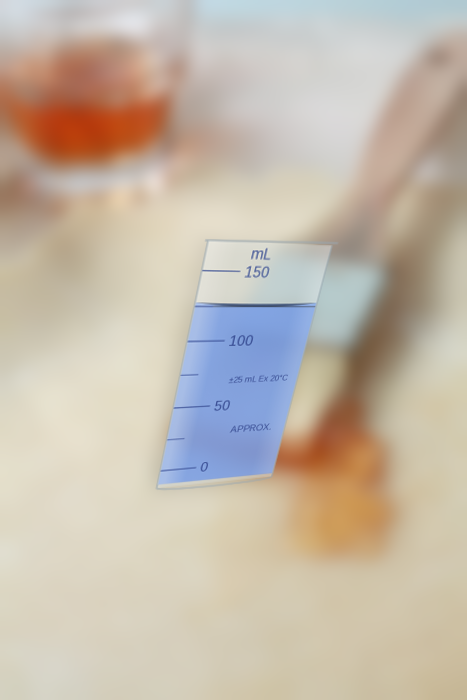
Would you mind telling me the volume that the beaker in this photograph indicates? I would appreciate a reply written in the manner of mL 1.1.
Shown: mL 125
